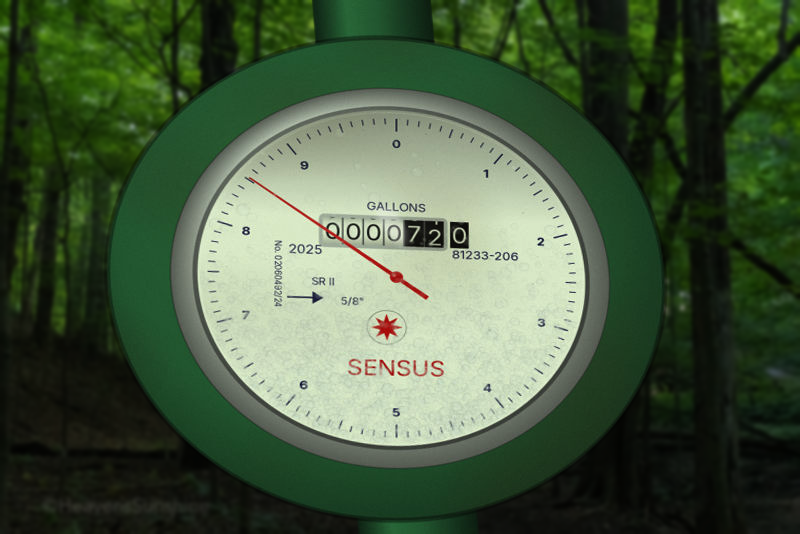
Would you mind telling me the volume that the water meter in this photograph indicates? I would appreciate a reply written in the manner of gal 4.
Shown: gal 718.5
